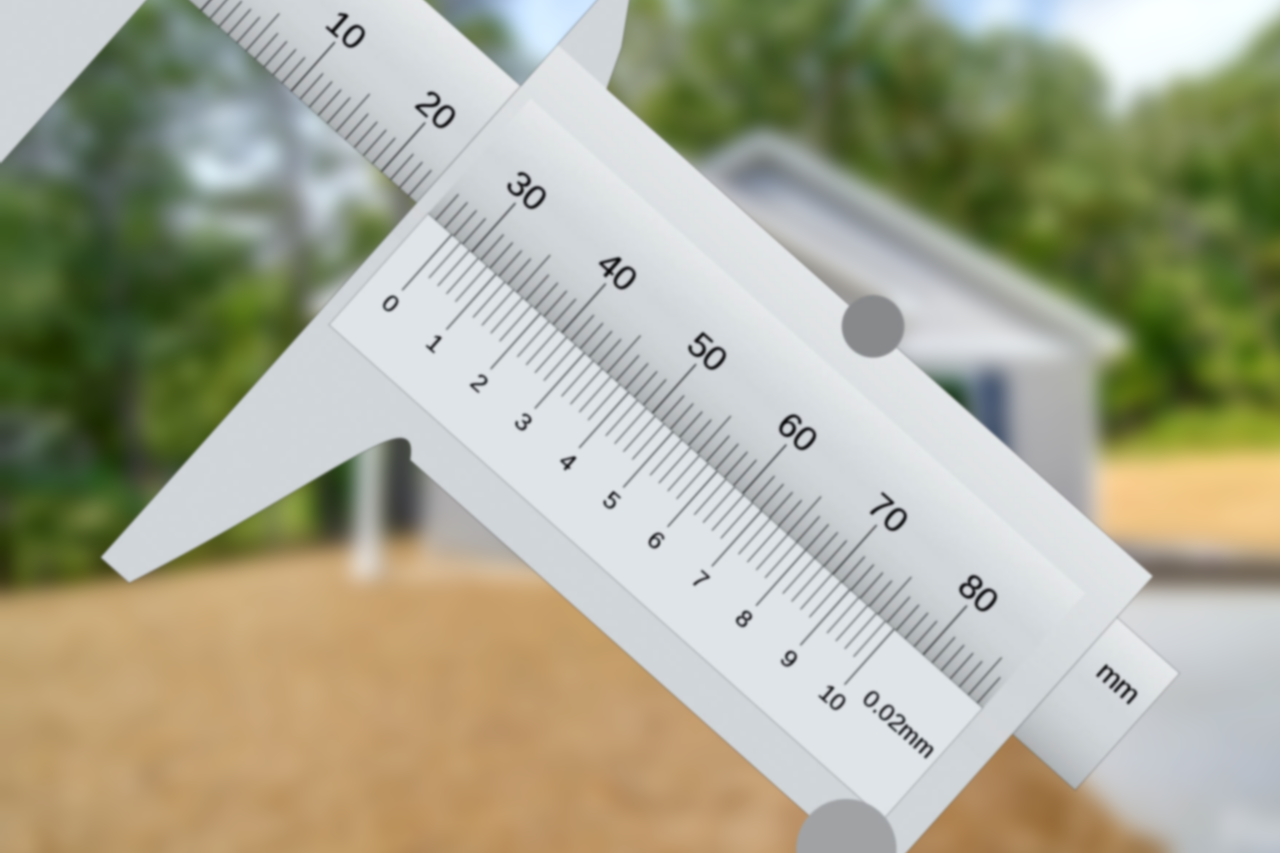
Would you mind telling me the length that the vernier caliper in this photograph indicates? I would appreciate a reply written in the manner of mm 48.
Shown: mm 27.8
